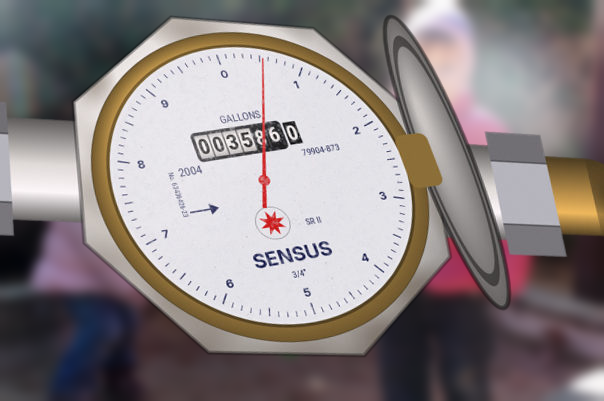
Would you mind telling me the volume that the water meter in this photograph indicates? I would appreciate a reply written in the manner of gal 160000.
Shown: gal 35860.5
